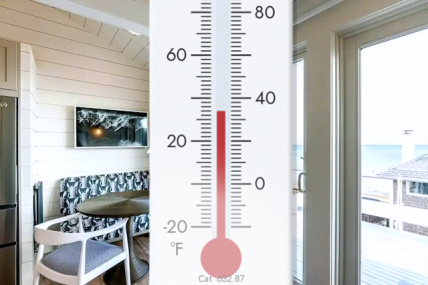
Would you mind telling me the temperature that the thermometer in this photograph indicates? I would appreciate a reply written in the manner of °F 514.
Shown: °F 34
